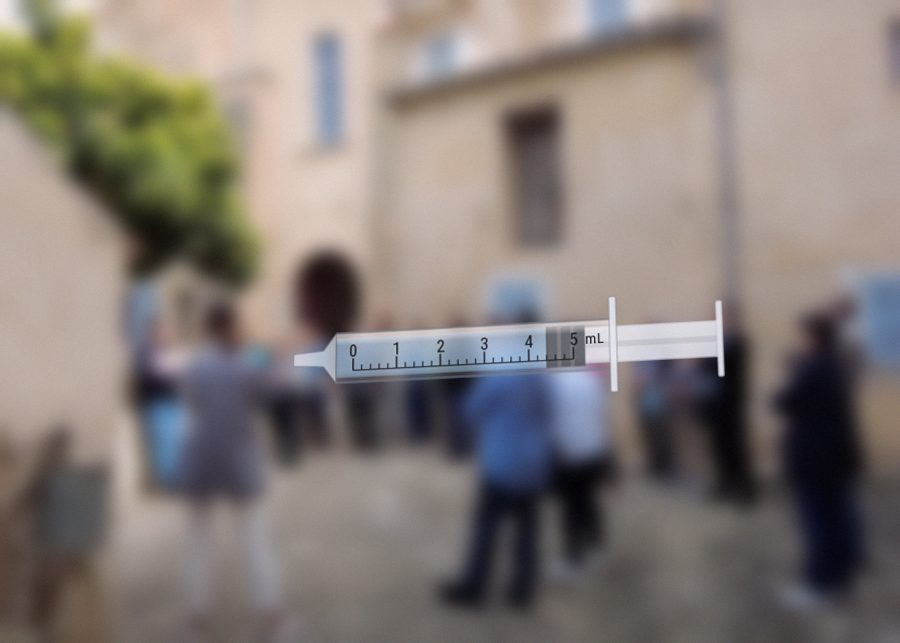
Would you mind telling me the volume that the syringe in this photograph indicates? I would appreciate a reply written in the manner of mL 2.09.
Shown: mL 4.4
